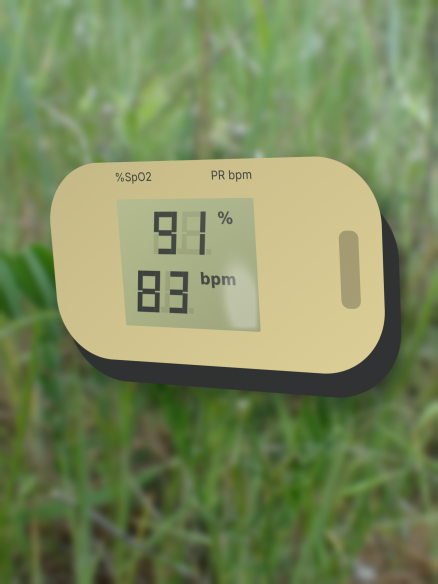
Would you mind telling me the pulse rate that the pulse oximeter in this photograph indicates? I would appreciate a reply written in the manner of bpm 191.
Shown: bpm 83
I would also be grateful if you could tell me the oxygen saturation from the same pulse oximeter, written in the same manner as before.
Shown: % 91
